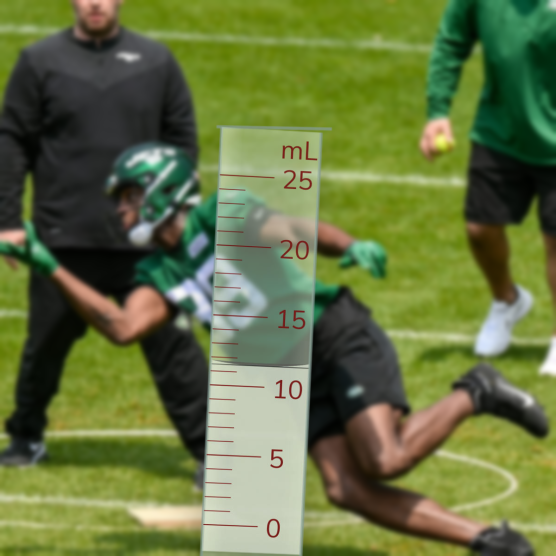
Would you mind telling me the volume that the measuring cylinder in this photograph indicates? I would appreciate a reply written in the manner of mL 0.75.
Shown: mL 11.5
